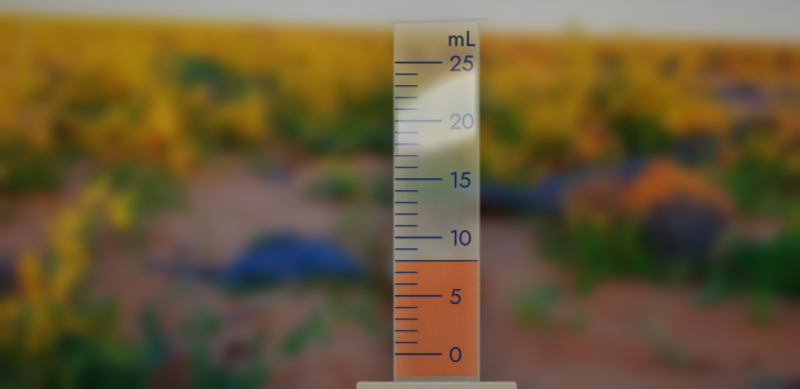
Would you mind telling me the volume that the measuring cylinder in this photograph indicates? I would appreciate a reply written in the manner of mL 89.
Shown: mL 8
